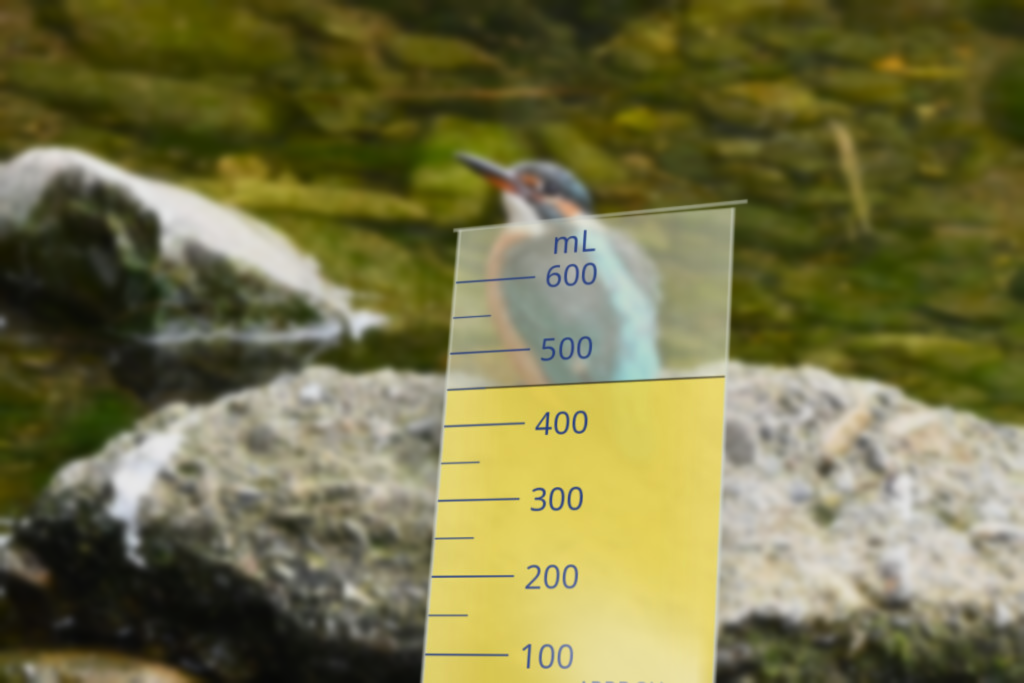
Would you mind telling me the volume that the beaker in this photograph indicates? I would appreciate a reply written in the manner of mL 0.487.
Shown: mL 450
